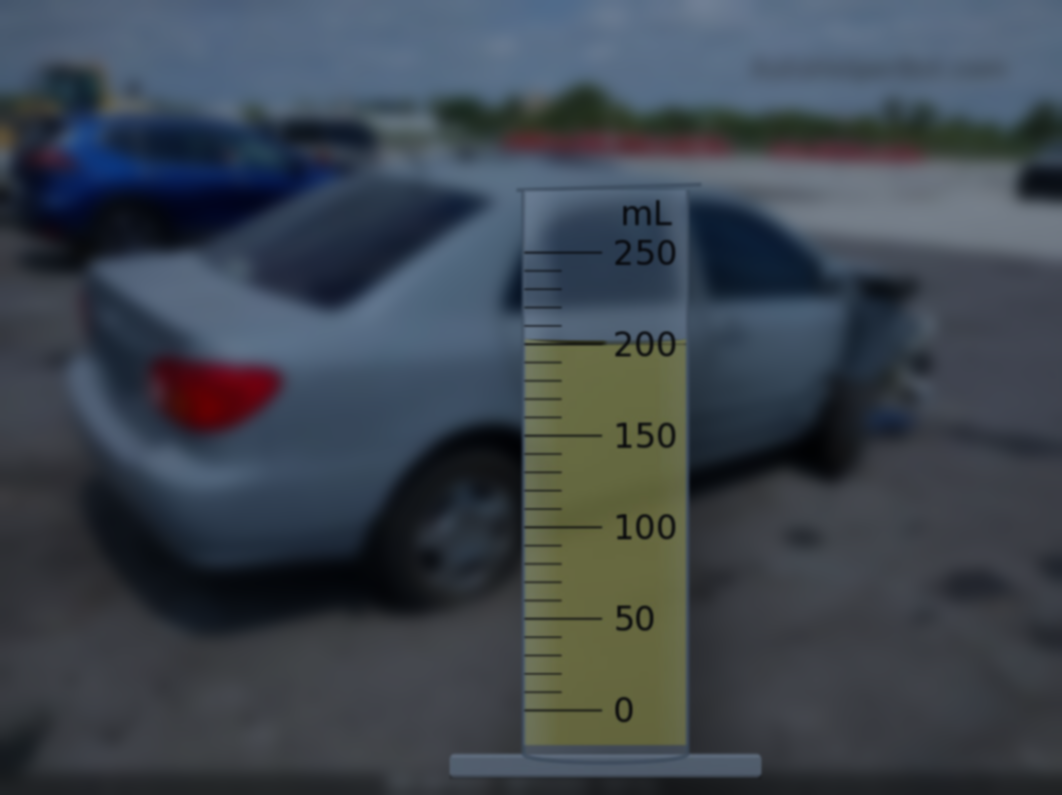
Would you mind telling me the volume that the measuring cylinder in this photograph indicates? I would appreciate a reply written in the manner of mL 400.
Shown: mL 200
